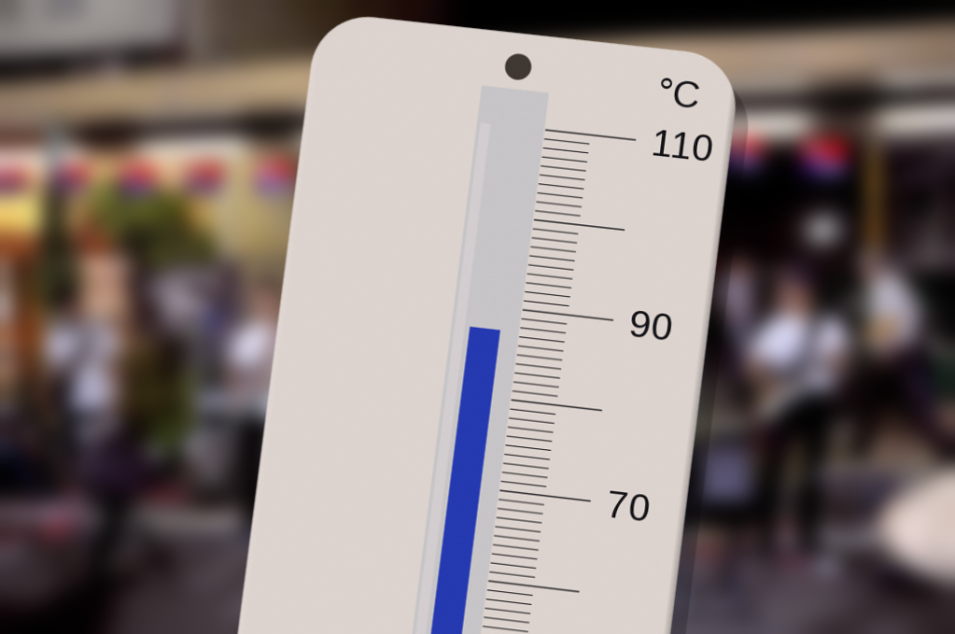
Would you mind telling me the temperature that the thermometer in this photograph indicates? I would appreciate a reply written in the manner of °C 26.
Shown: °C 87.5
